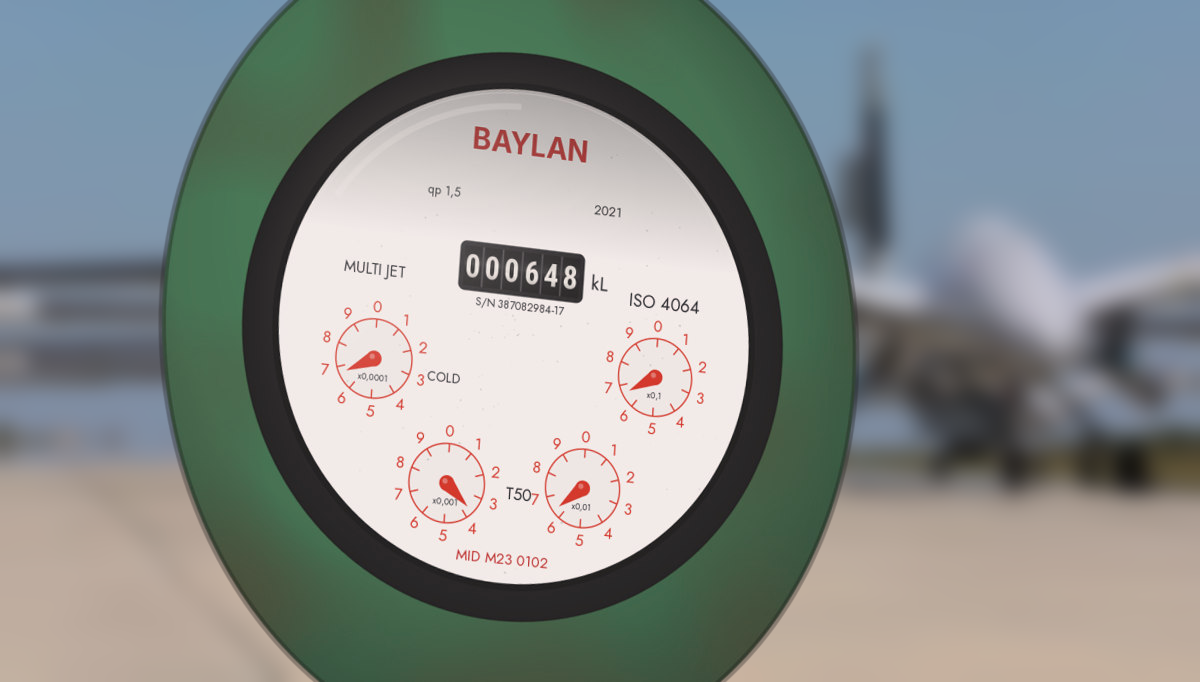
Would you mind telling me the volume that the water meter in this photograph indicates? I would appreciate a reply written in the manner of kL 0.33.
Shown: kL 648.6636
